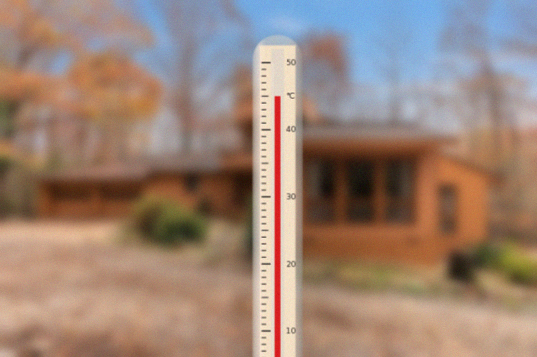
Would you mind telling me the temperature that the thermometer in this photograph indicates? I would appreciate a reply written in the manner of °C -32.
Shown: °C 45
